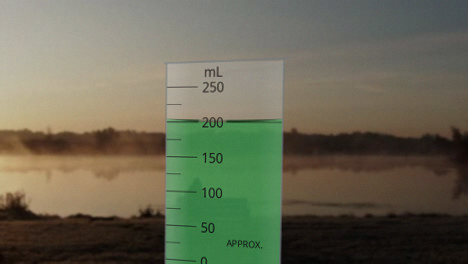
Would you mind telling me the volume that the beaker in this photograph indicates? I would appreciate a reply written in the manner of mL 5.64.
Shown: mL 200
